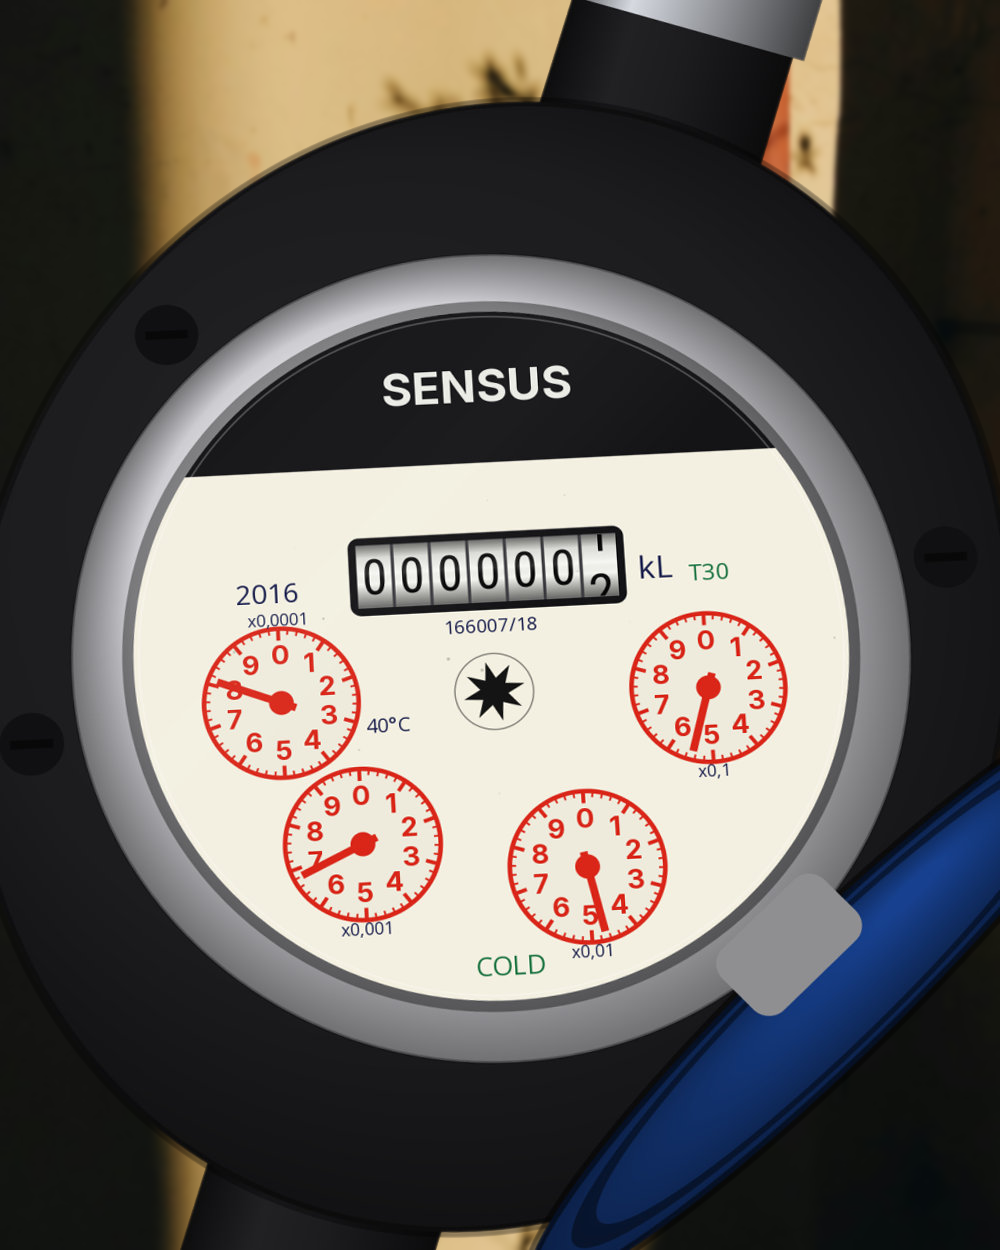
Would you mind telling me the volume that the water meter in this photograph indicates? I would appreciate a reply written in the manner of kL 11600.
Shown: kL 1.5468
